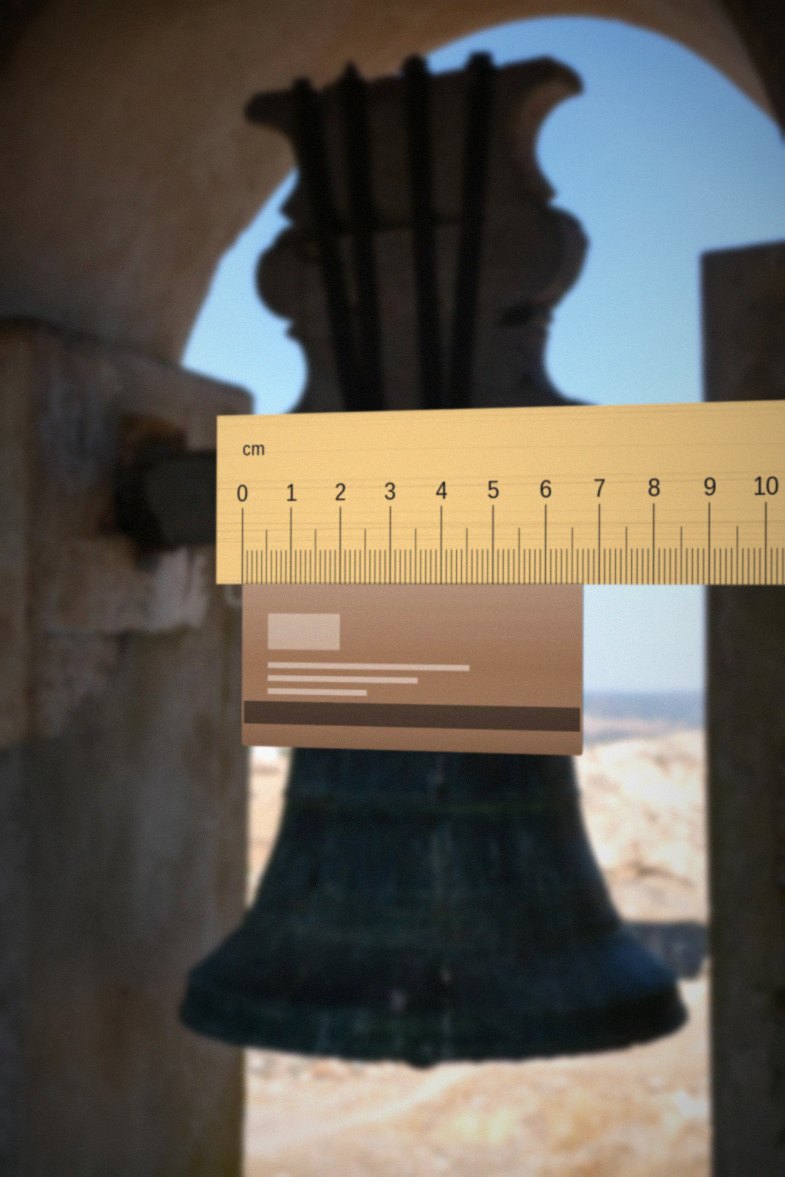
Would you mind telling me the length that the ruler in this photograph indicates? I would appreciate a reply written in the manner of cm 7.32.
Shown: cm 6.7
